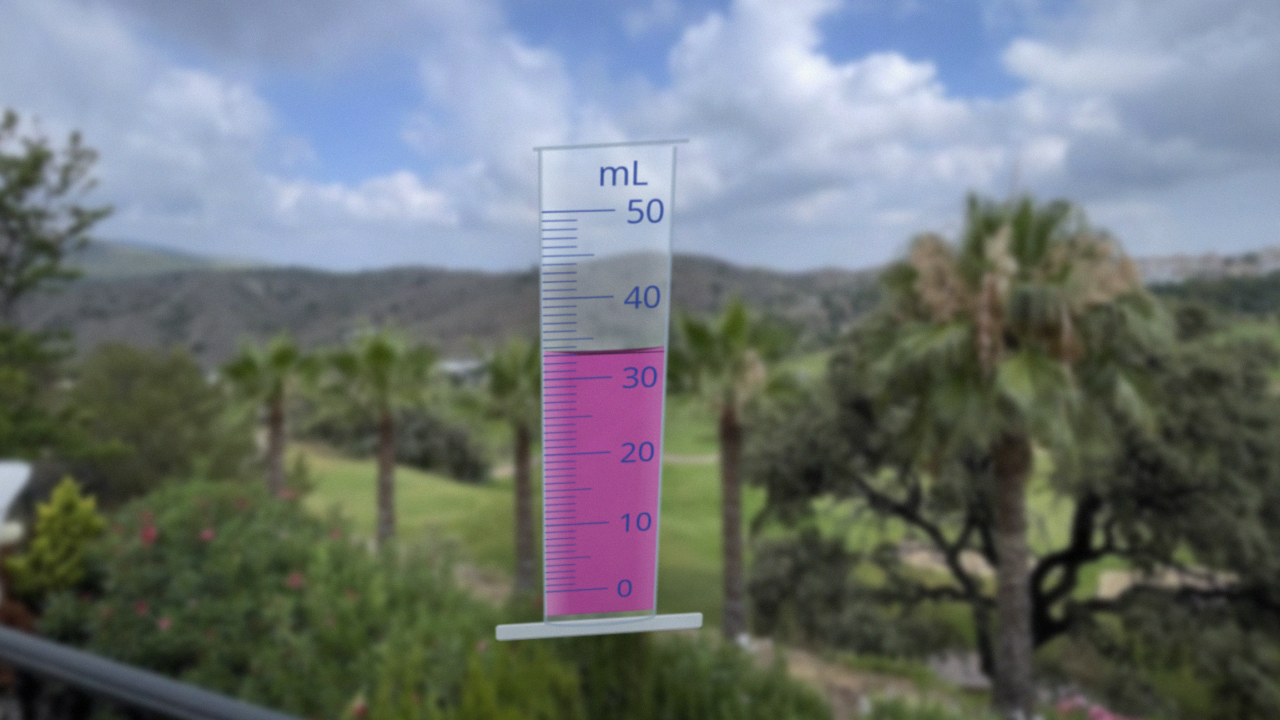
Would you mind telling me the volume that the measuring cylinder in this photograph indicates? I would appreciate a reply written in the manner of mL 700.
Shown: mL 33
